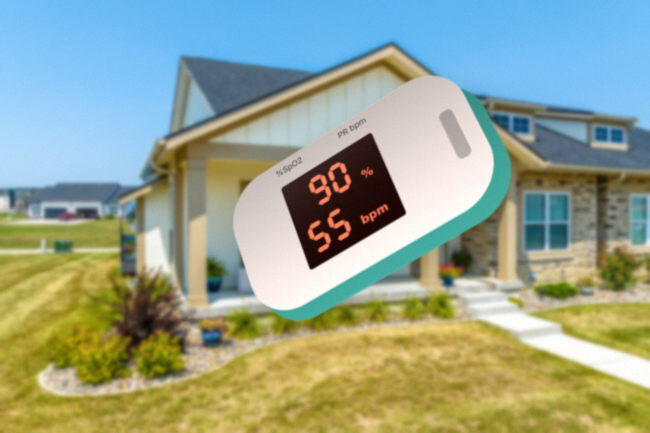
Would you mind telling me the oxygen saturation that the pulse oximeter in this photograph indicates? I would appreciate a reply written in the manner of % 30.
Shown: % 90
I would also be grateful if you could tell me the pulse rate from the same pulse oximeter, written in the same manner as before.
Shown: bpm 55
